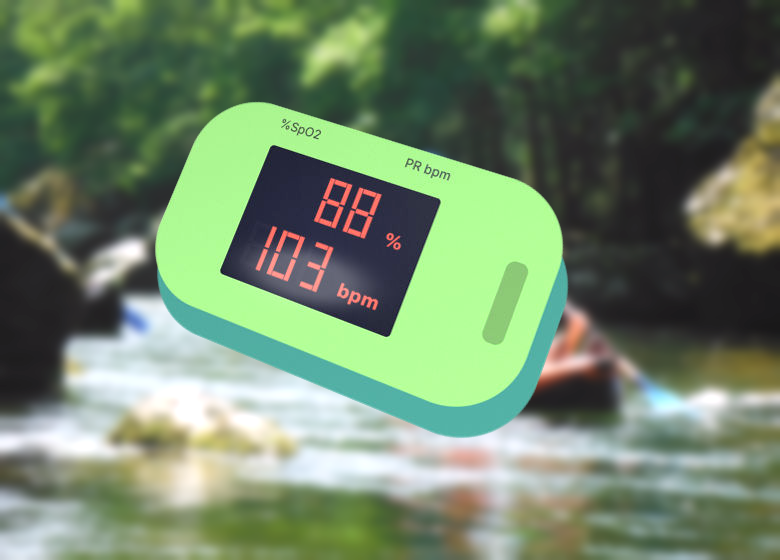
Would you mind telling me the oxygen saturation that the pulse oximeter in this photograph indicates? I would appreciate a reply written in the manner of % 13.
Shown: % 88
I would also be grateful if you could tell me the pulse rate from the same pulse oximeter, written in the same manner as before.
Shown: bpm 103
